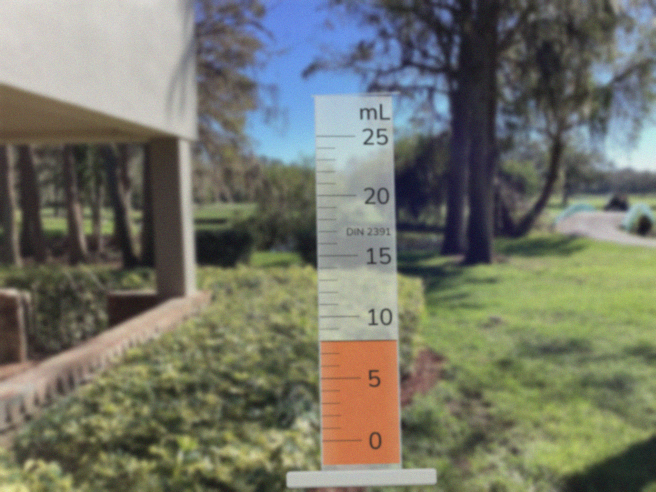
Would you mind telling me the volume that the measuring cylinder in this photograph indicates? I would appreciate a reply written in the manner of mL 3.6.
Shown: mL 8
